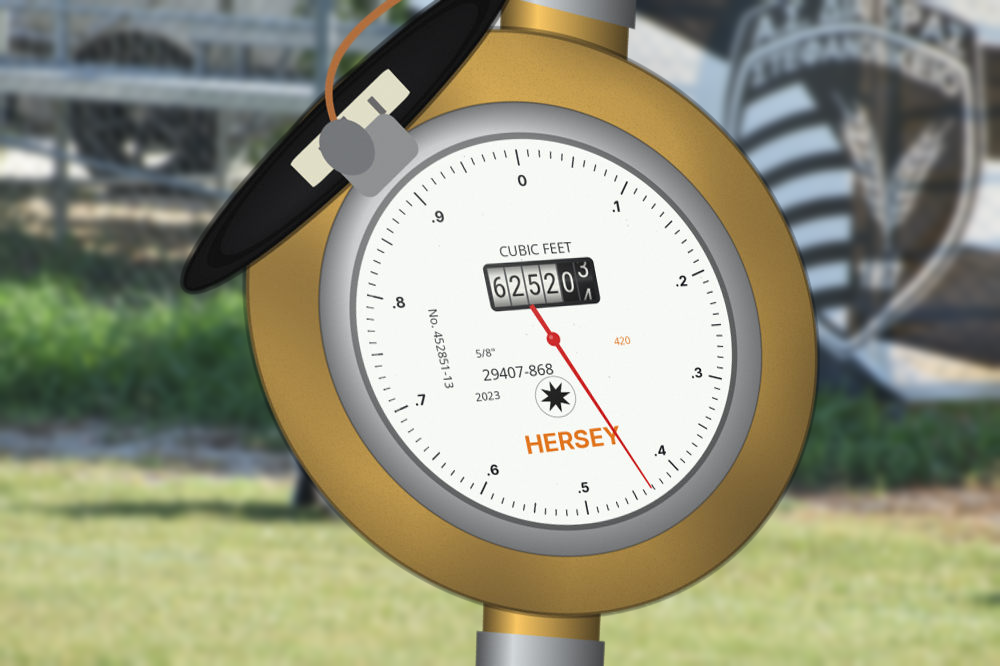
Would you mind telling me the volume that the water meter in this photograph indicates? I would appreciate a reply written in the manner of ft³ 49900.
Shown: ft³ 625203.43
